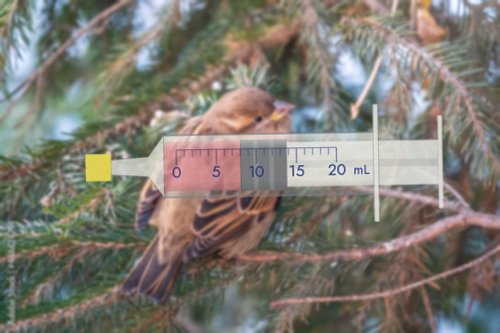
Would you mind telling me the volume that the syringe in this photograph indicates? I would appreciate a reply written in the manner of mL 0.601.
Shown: mL 8
